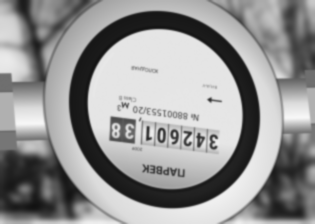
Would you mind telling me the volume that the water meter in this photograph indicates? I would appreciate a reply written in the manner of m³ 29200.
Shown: m³ 342601.38
